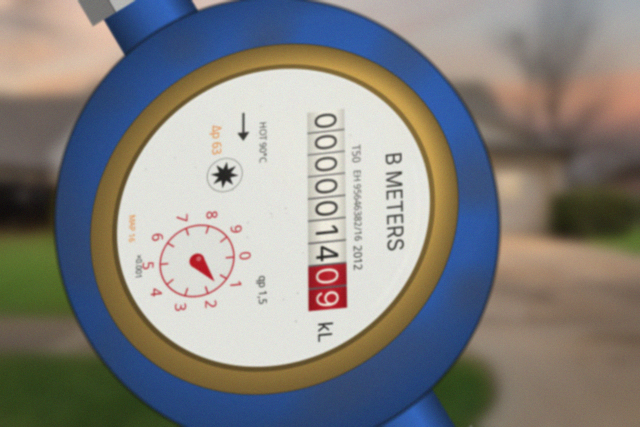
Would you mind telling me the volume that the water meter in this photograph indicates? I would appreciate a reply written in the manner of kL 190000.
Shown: kL 14.091
